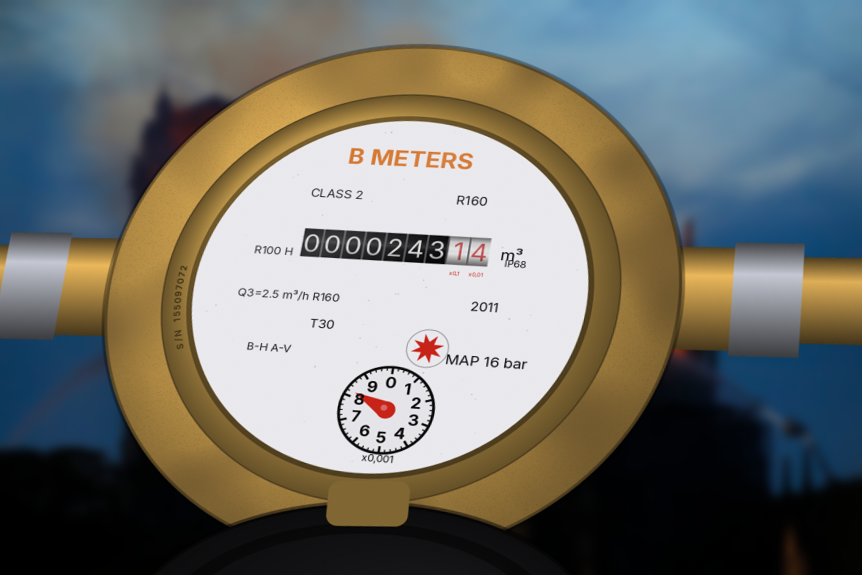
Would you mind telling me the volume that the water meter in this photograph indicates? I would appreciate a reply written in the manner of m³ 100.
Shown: m³ 243.148
